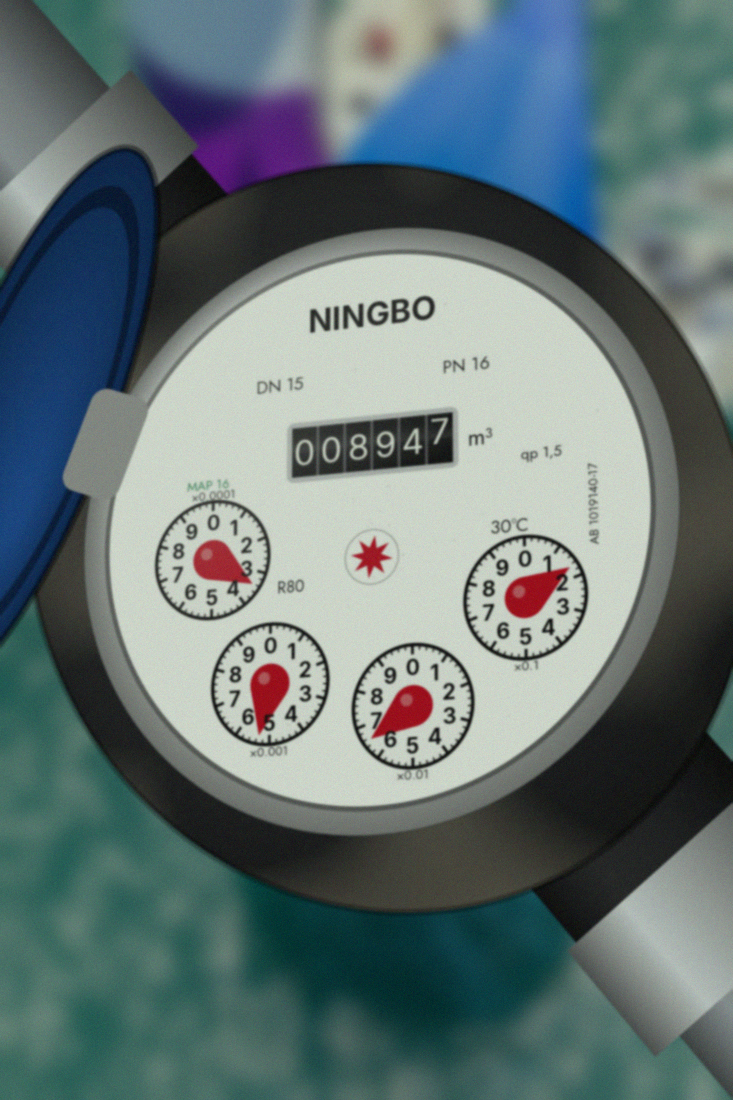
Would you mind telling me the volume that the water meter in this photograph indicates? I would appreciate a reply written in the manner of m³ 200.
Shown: m³ 8947.1653
